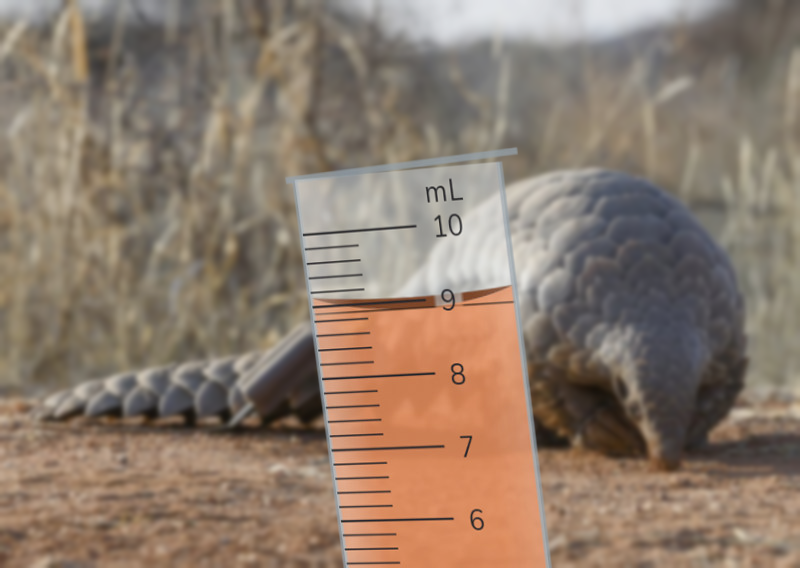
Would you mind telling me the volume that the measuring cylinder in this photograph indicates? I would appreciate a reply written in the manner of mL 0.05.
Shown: mL 8.9
